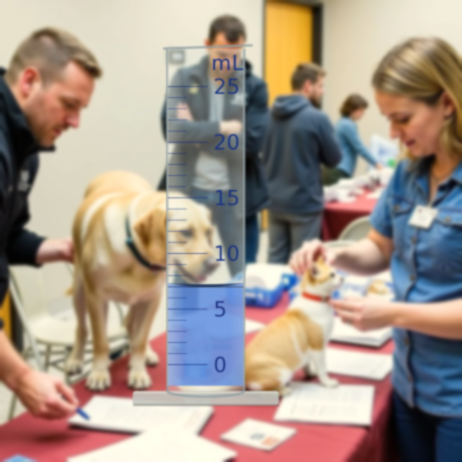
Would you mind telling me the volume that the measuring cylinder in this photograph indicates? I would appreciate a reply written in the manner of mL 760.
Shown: mL 7
